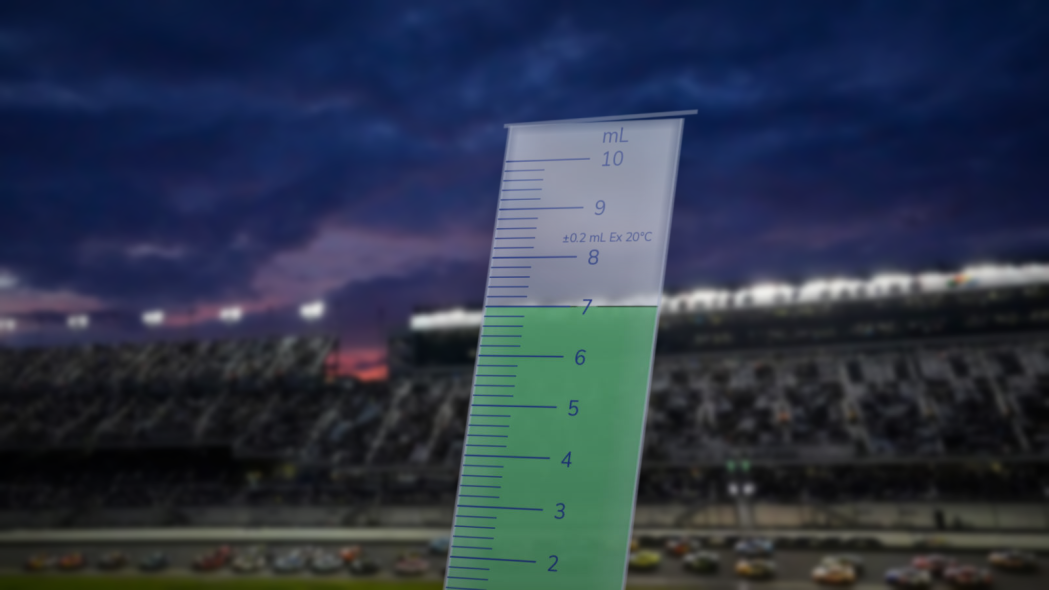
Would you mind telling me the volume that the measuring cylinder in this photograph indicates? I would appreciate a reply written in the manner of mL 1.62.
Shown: mL 7
